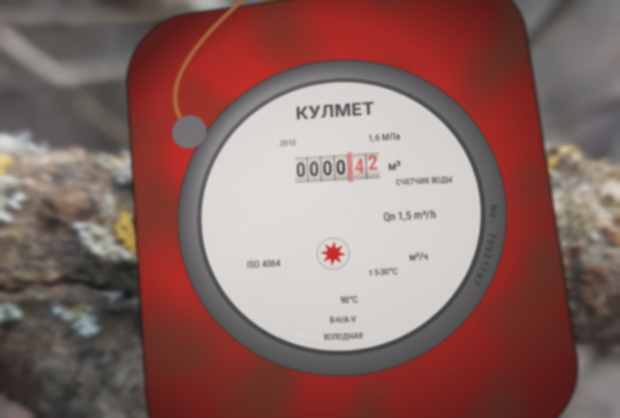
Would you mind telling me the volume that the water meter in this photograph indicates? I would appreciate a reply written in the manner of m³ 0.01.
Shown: m³ 0.42
